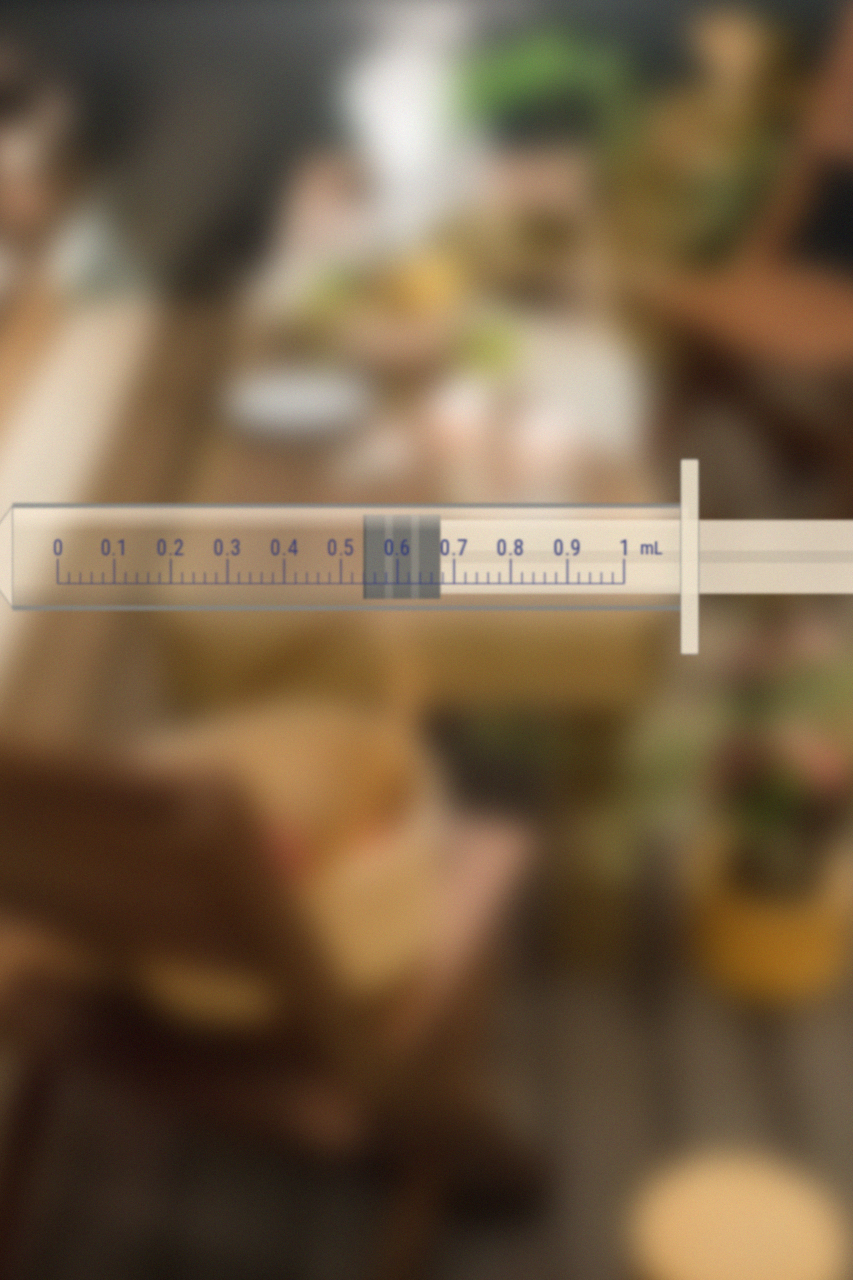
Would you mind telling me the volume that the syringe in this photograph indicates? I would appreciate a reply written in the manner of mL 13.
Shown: mL 0.54
